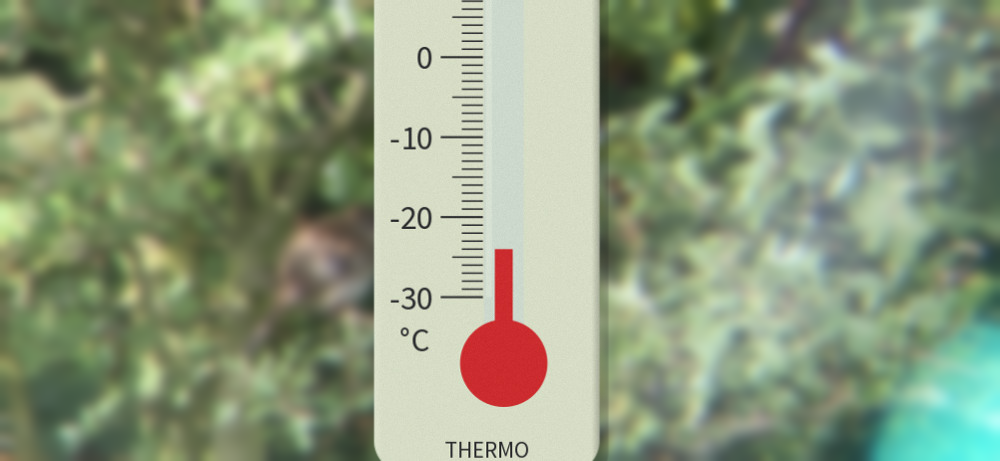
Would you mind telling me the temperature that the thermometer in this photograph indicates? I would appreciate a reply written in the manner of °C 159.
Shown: °C -24
